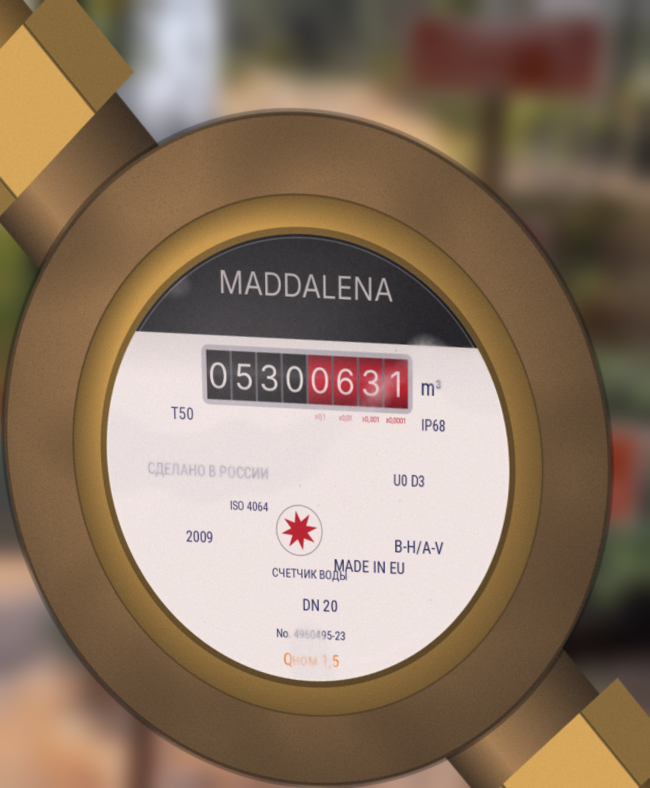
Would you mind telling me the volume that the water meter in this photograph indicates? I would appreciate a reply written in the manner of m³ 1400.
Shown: m³ 530.0631
